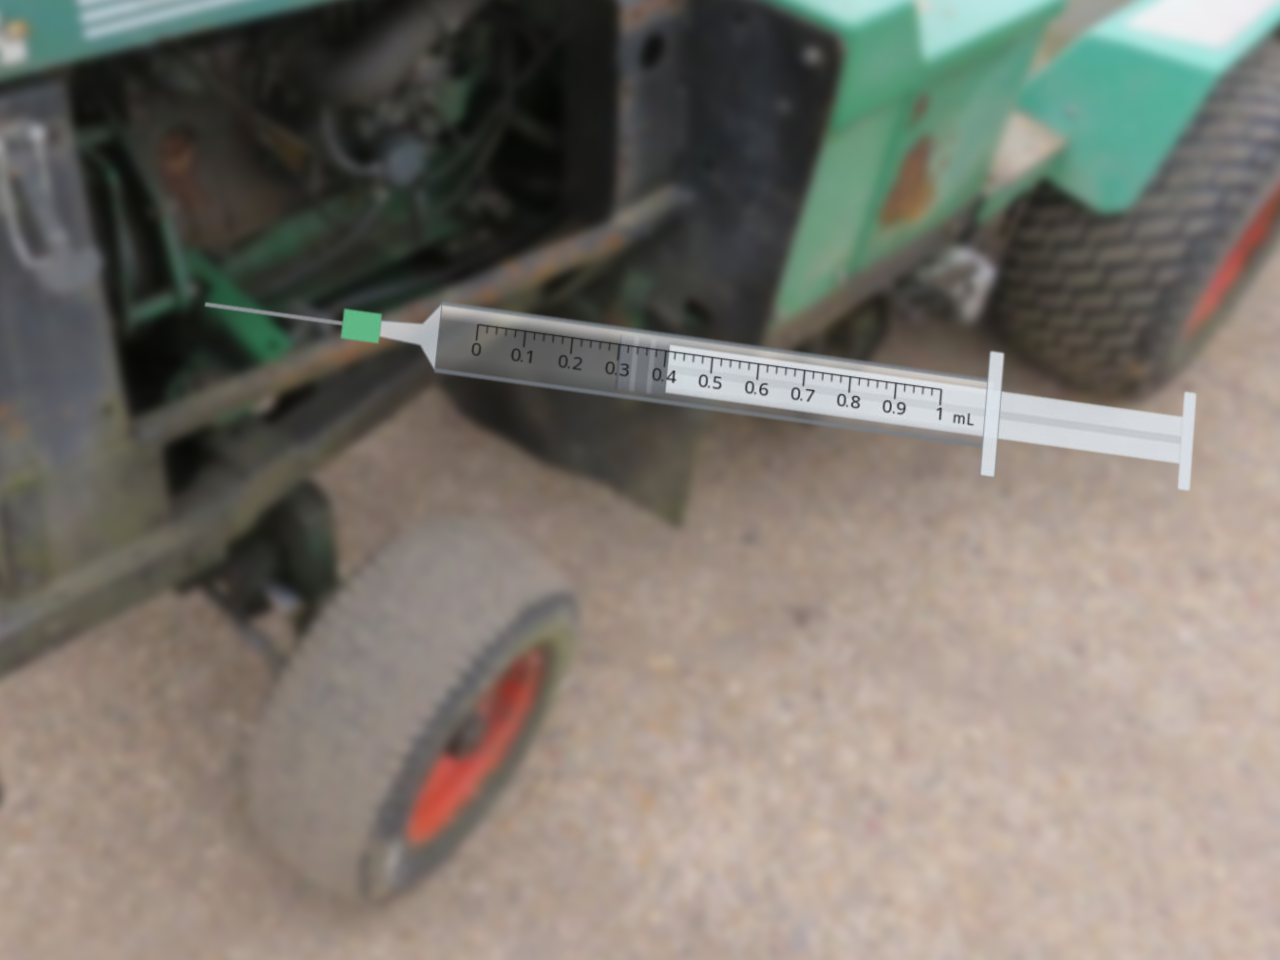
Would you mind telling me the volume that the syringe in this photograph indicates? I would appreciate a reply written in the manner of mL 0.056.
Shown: mL 0.3
